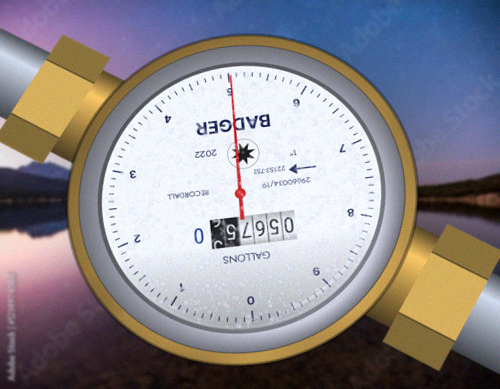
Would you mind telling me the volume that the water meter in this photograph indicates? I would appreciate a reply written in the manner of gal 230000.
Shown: gal 567555.0
